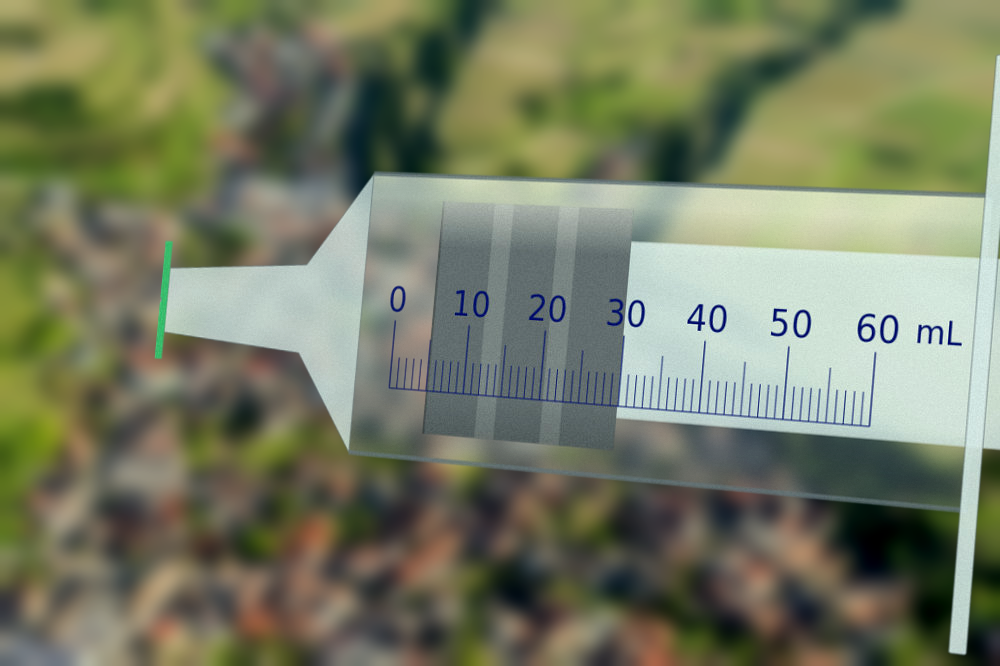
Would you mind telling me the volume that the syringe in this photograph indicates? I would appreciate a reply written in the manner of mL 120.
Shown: mL 5
